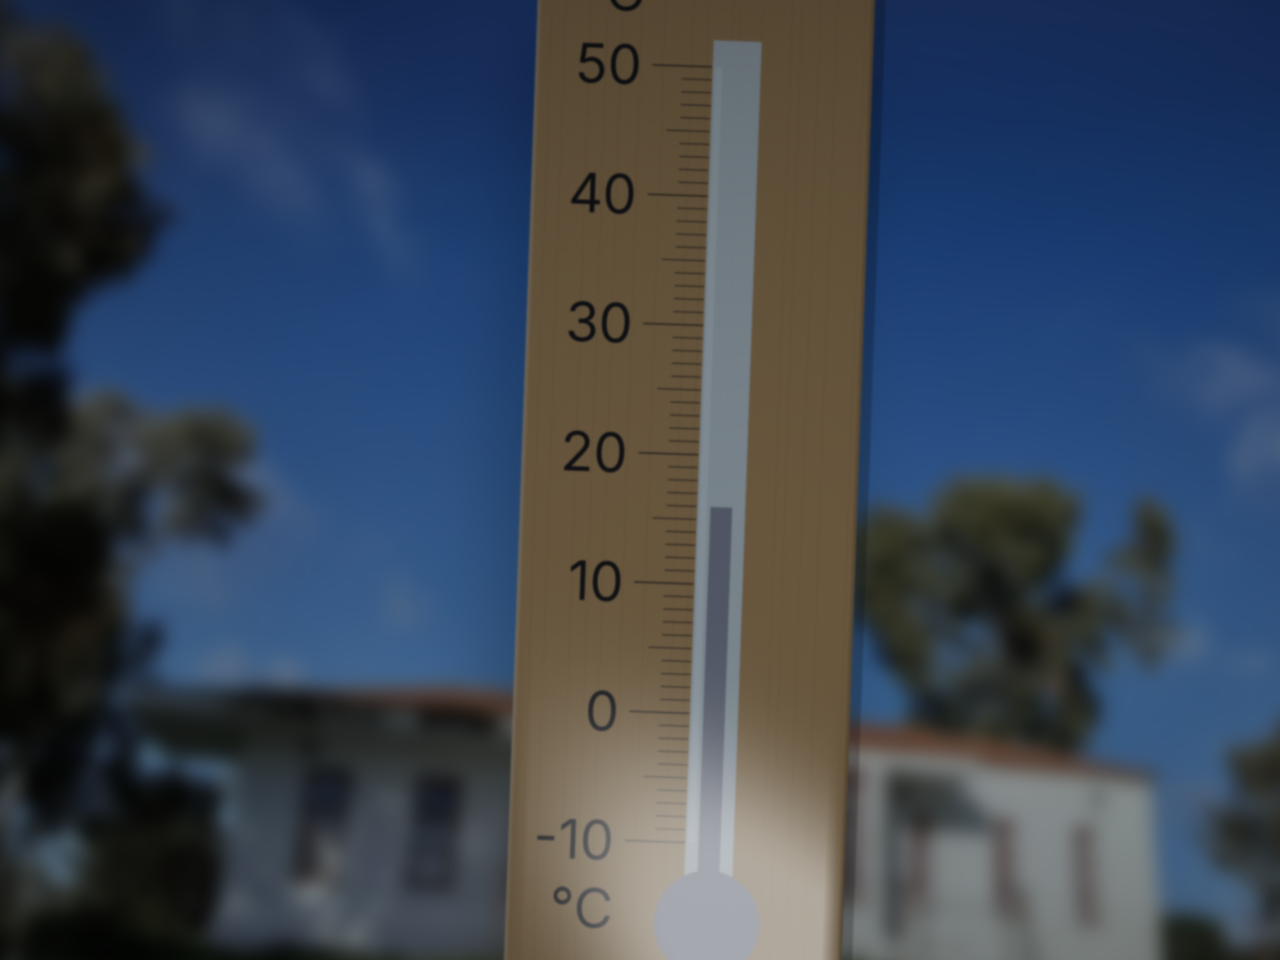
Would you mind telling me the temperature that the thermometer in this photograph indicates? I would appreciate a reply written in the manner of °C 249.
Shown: °C 16
